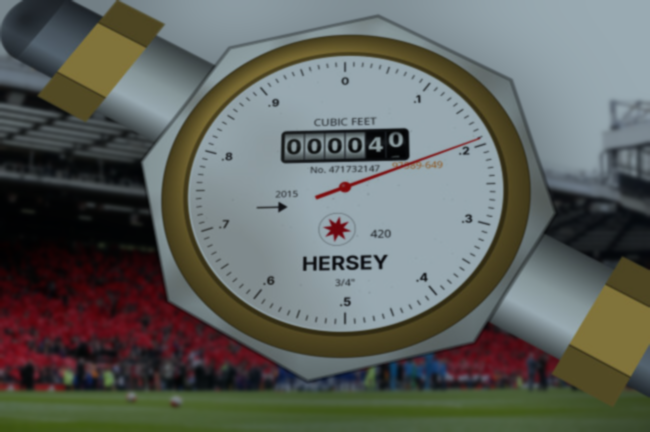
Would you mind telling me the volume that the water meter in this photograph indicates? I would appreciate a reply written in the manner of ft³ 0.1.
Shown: ft³ 40.19
